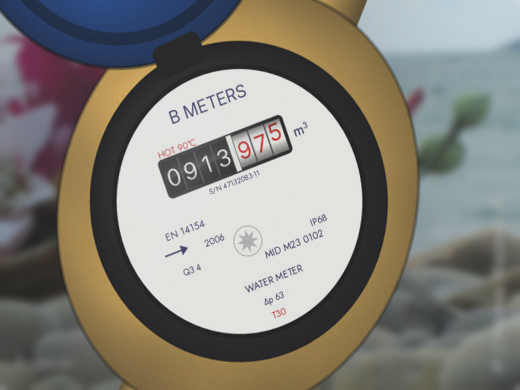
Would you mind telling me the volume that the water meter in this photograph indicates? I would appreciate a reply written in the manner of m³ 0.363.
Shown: m³ 913.975
